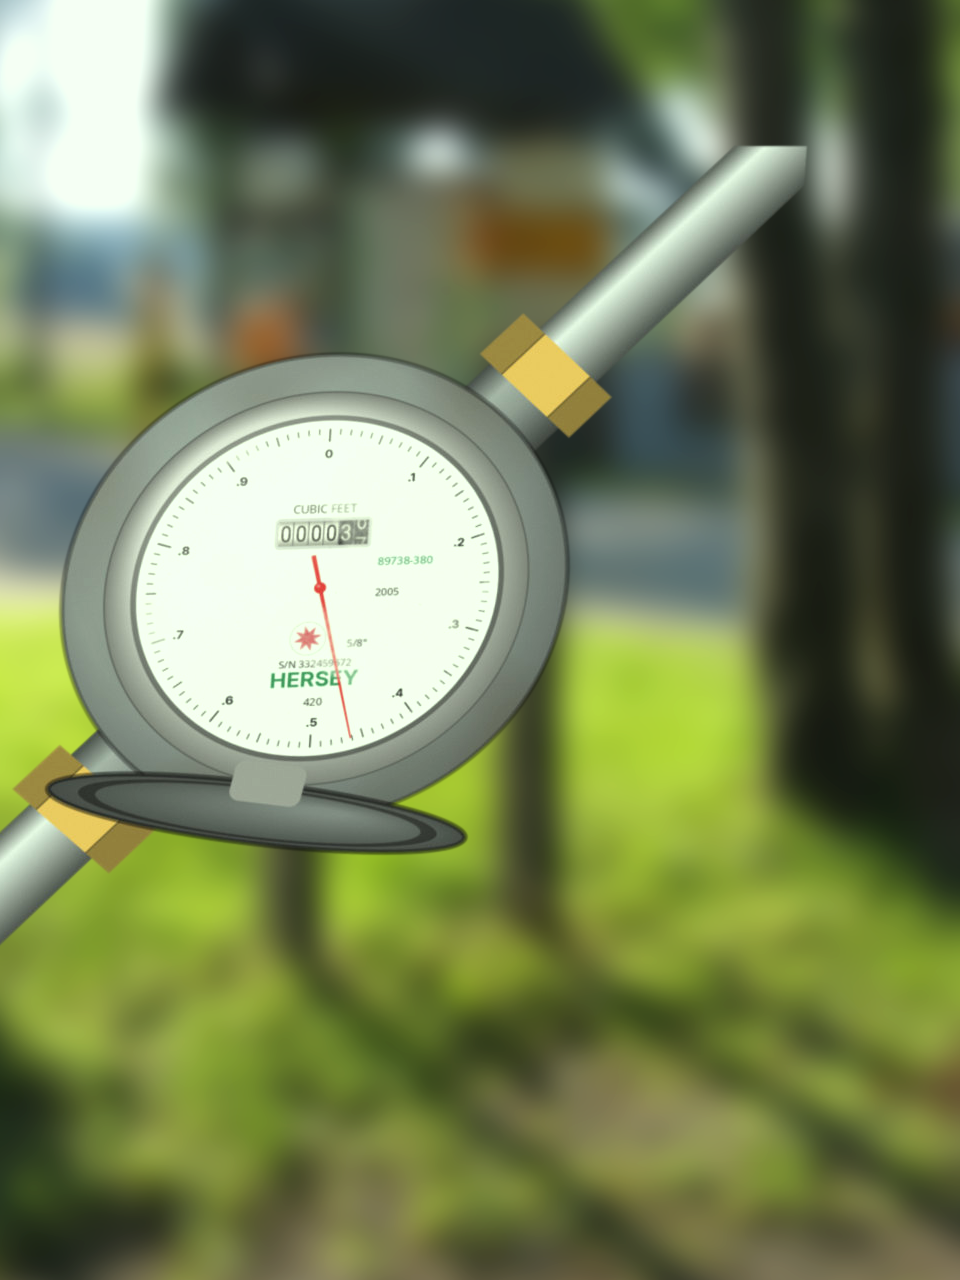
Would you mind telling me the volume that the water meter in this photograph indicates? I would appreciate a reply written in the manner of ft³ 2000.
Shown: ft³ 36.46
